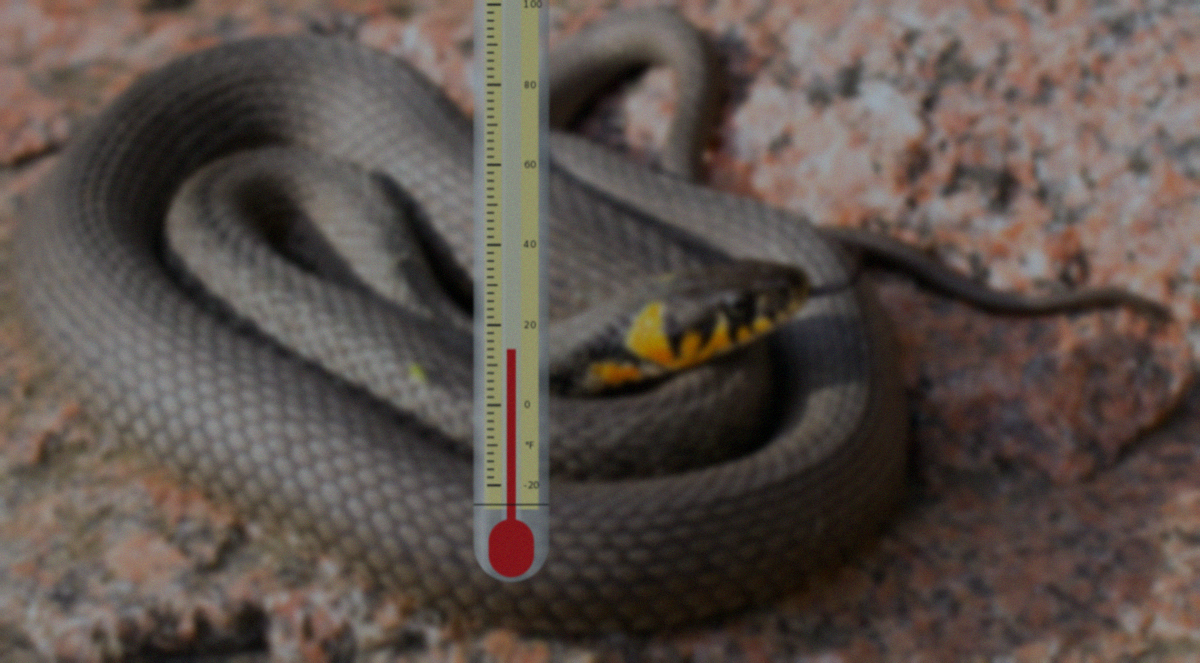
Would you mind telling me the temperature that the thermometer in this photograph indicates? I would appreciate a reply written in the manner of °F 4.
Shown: °F 14
